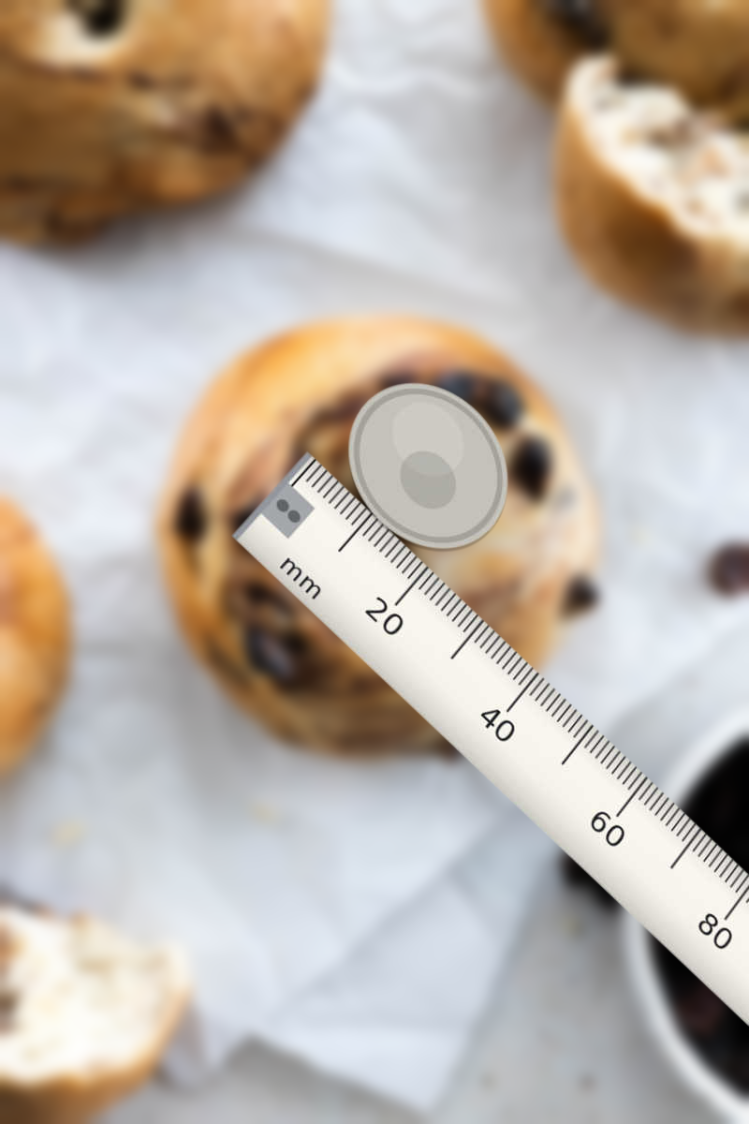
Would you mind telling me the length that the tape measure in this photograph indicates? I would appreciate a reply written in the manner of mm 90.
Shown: mm 23
